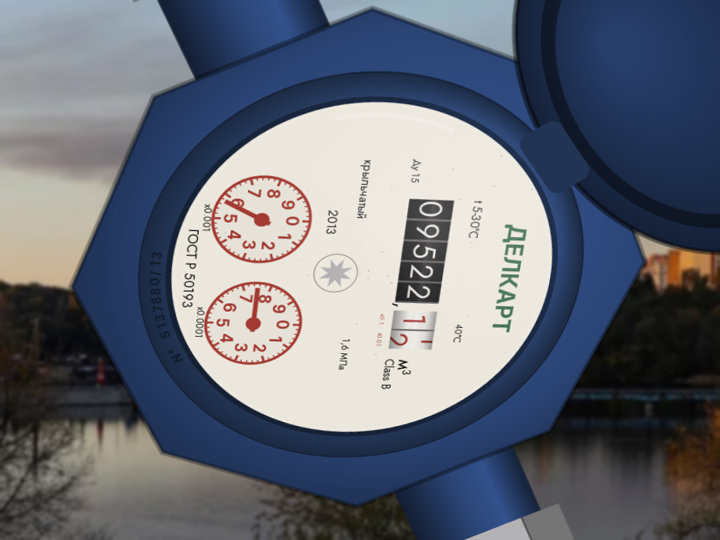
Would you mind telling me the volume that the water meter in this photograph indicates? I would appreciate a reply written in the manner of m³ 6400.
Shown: m³ 9522.1157
